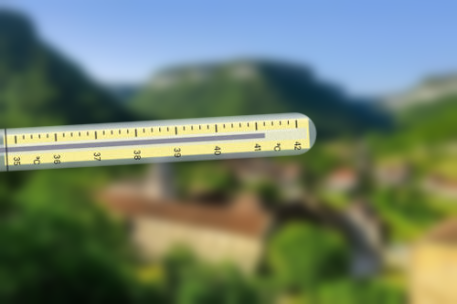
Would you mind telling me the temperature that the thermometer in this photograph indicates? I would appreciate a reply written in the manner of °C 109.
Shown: °C 41.2
